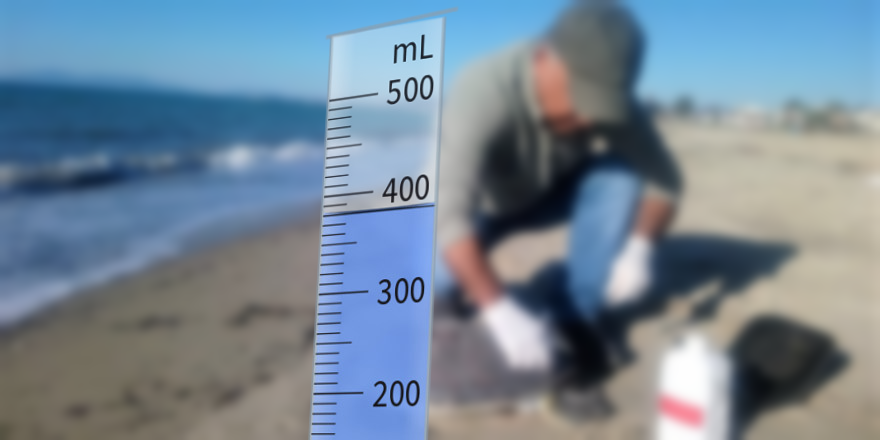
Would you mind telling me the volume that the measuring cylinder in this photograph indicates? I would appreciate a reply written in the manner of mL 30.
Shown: mL 380
